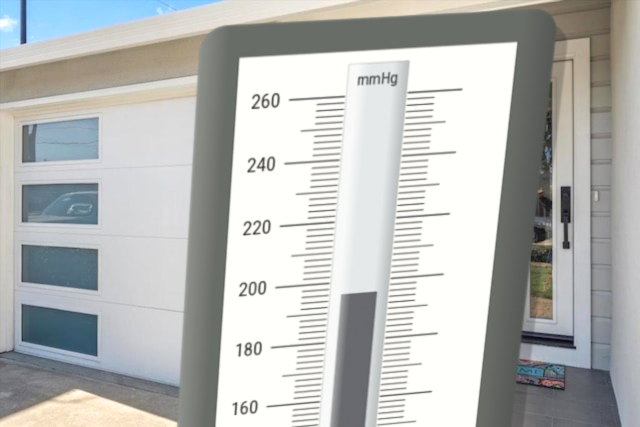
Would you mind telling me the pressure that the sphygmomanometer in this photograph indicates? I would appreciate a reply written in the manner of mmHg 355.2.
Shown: mmHg 196
